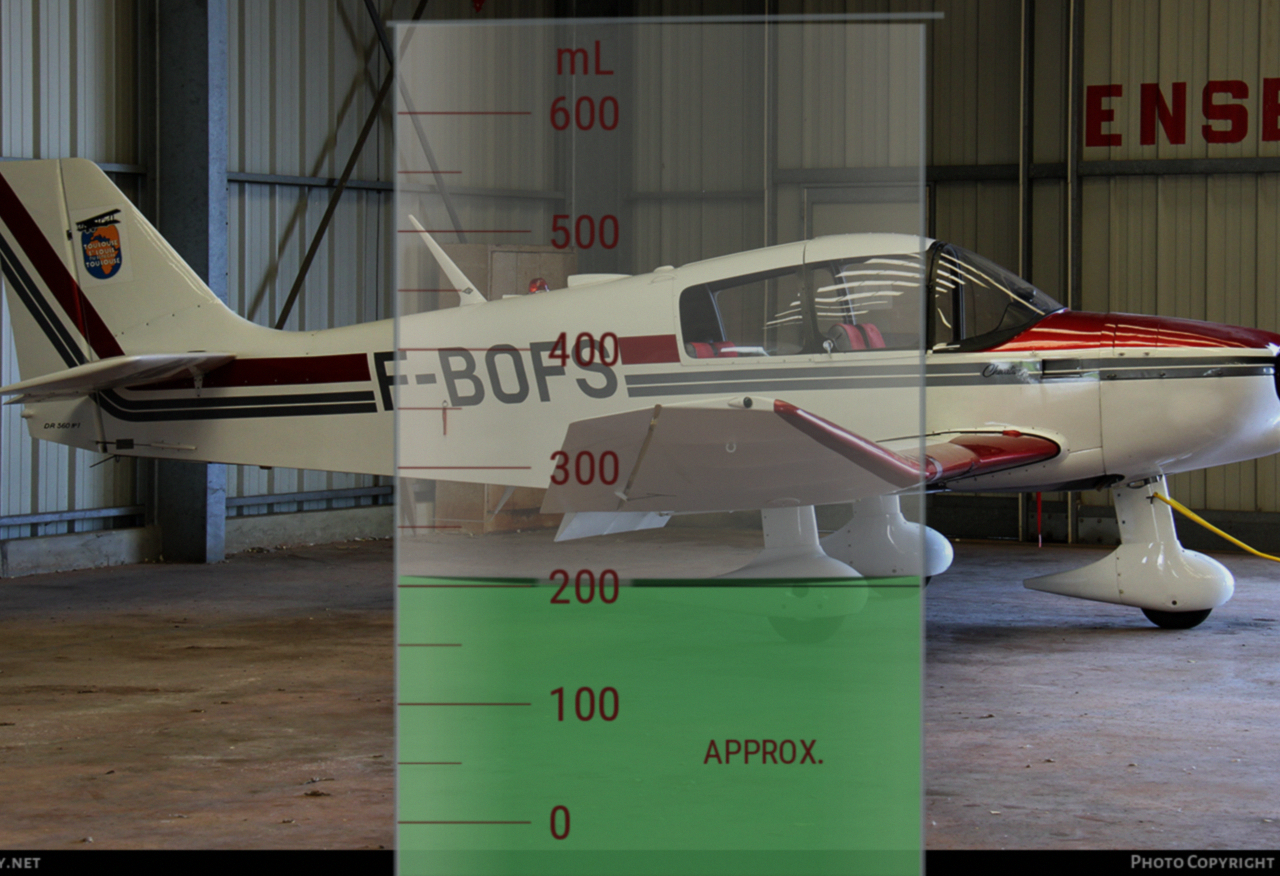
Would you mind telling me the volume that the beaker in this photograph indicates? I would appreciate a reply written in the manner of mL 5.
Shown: mL 200
